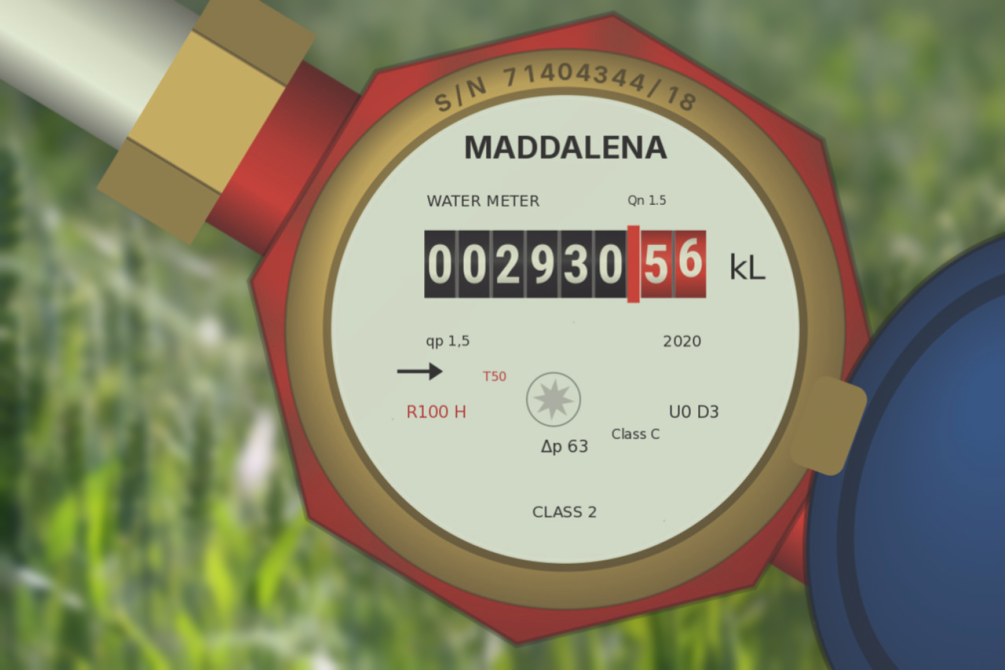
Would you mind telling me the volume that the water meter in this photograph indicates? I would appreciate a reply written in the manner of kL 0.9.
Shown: kL 2930.56
